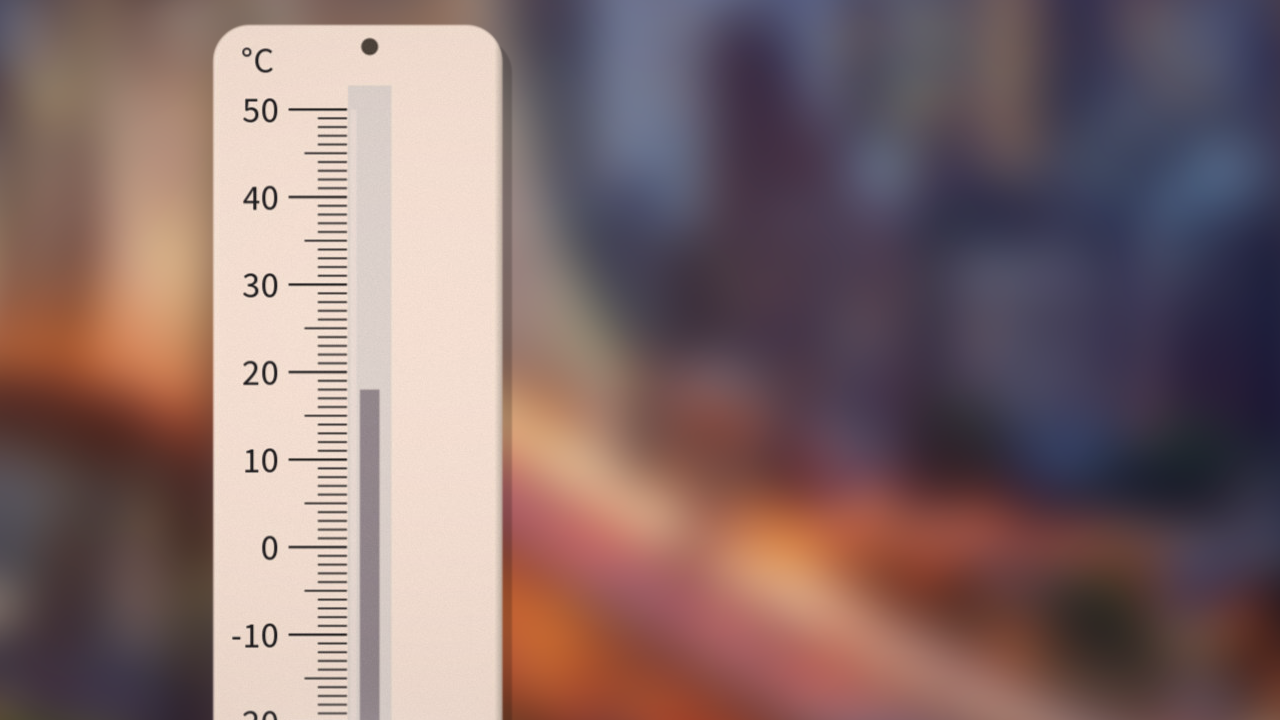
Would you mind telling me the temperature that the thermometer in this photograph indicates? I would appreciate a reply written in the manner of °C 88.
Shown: °C 18
